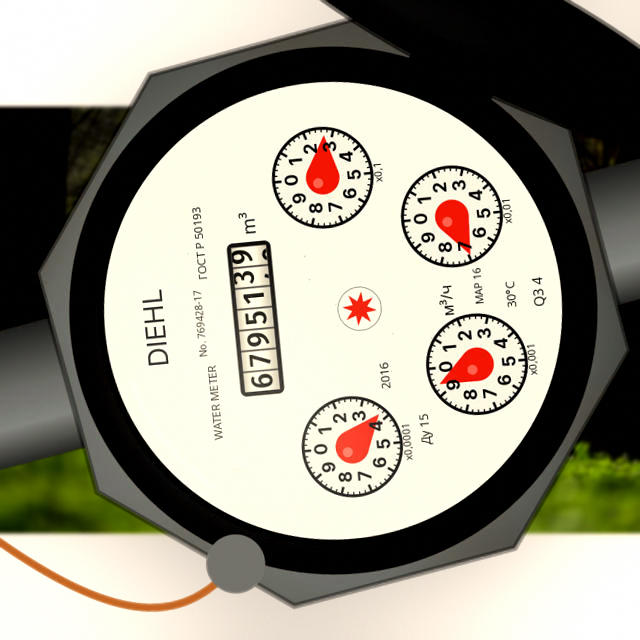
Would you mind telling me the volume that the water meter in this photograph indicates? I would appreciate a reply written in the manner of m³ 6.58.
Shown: m³ 6795139.2693
